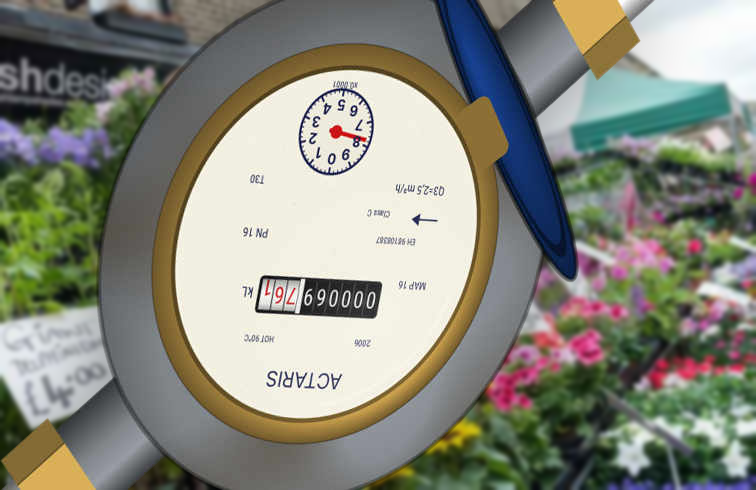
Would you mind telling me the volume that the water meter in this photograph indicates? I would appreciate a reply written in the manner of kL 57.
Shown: kL 69.7607
